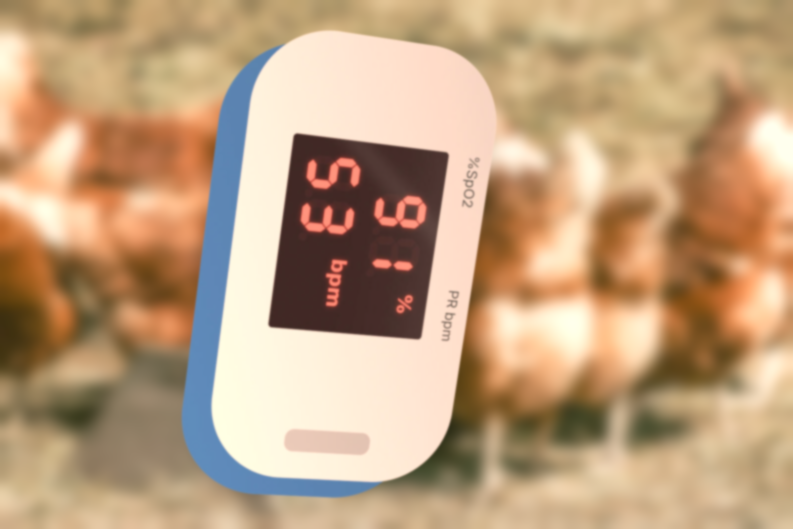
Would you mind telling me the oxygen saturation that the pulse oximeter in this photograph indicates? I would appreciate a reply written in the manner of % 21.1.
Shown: % 91
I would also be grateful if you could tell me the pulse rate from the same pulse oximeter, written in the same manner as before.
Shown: bpm 53
